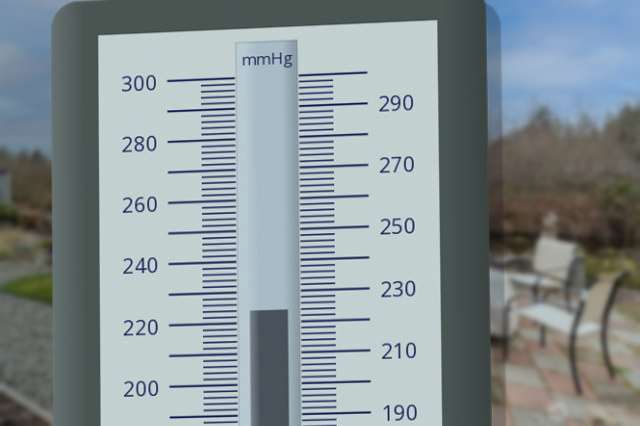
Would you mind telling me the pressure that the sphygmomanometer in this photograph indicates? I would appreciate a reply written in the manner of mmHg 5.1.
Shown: mmHg 224
